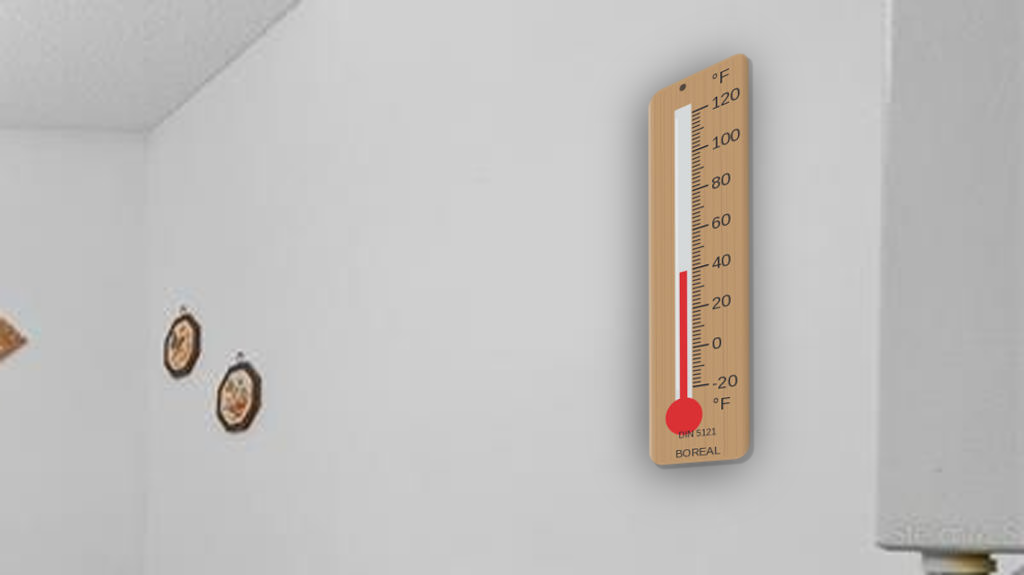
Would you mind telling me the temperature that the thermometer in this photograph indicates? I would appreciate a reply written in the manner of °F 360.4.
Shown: °F 40
